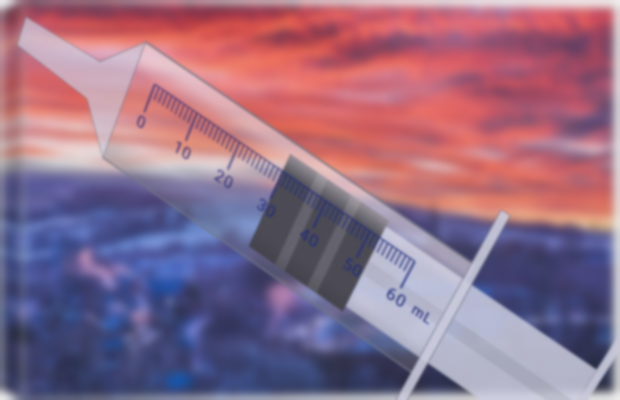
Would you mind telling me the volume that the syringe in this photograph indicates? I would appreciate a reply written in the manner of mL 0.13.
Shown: mL 30
